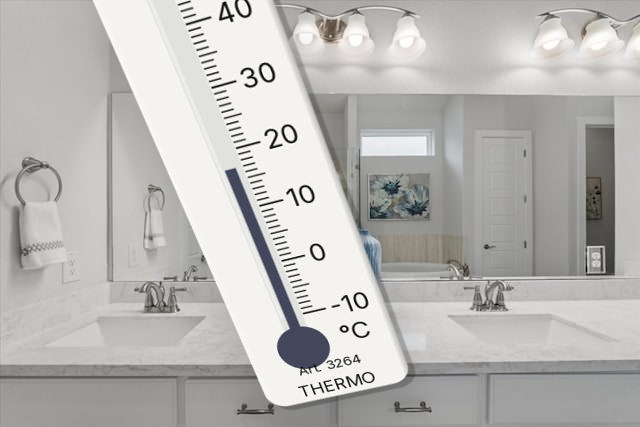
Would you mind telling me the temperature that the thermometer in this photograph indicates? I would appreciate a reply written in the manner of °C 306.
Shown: °C 17
